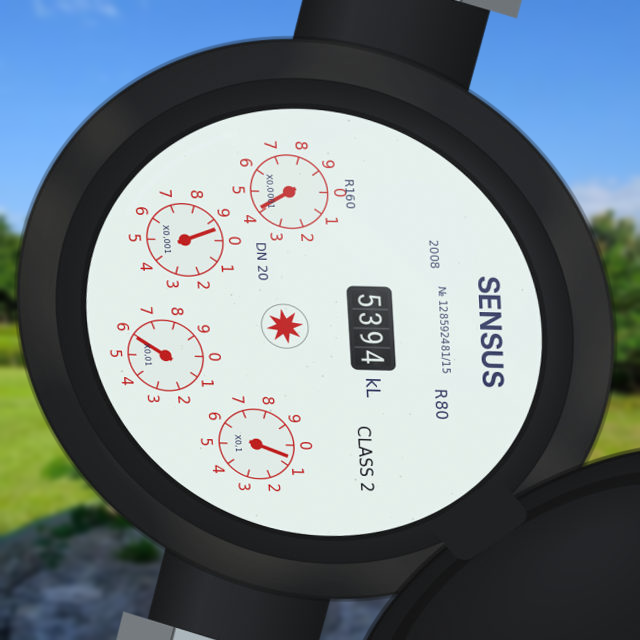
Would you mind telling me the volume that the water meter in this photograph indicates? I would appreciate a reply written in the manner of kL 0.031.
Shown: kL 5394.0594
